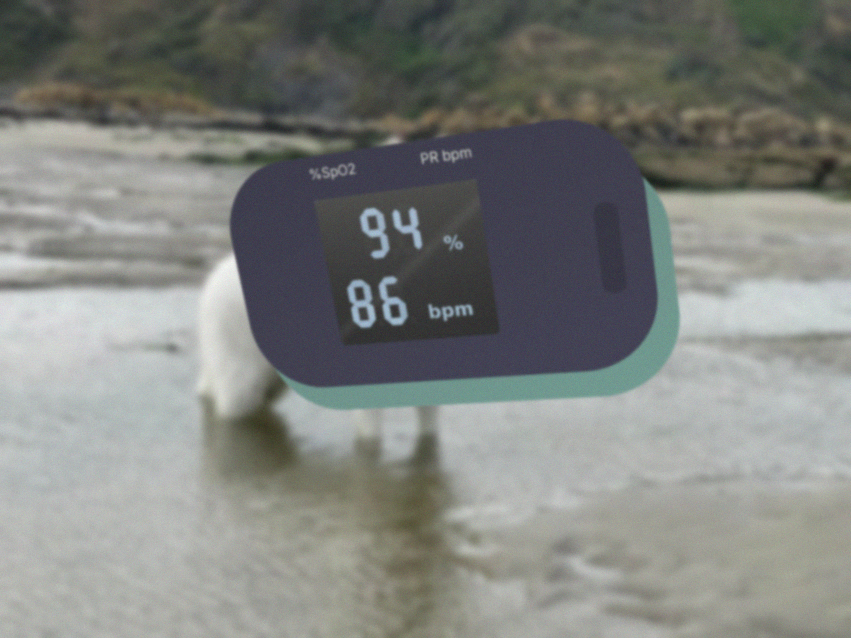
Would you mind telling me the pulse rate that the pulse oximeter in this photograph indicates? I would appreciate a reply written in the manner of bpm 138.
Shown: bpm 86
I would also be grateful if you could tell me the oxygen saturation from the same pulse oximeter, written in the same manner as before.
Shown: % 94
